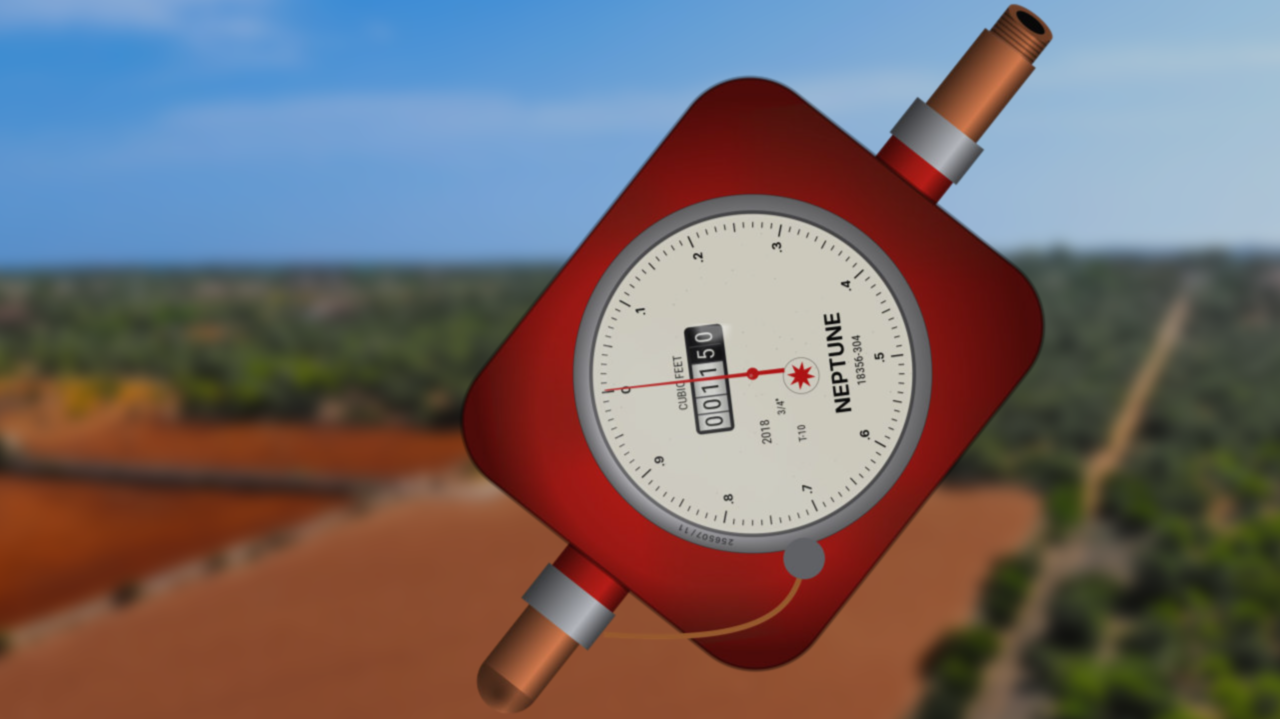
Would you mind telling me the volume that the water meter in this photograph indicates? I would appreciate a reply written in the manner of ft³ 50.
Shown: ft³ 1150.00
